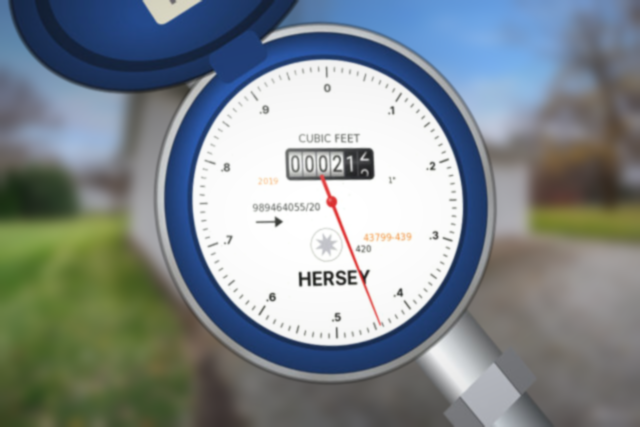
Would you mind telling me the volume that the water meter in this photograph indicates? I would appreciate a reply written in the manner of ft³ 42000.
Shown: ft³ 212.44
